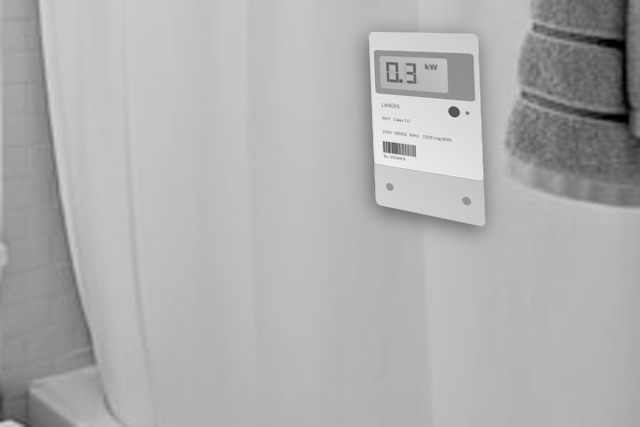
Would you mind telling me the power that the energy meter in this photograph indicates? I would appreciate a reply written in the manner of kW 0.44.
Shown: kW 0.3
